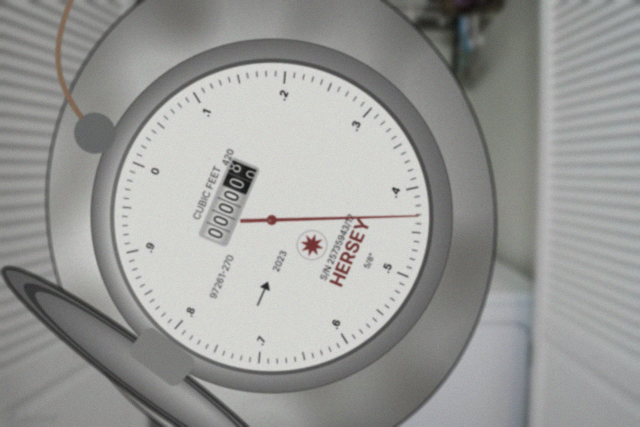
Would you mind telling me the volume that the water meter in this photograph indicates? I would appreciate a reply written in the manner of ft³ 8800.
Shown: ft³ 8.43
